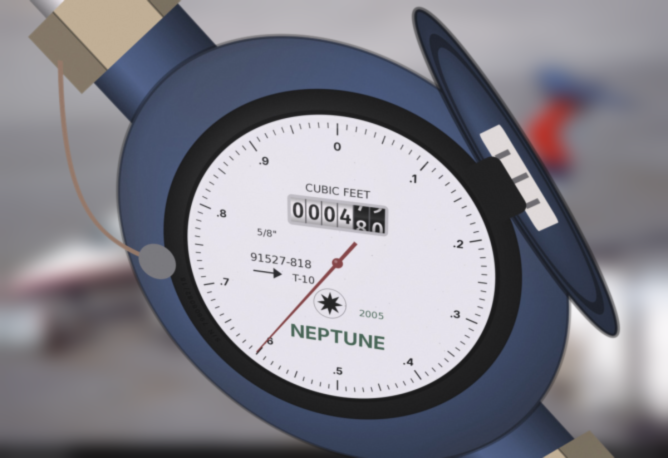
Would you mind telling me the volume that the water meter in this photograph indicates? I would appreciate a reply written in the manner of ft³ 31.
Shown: ft³ 479.60
